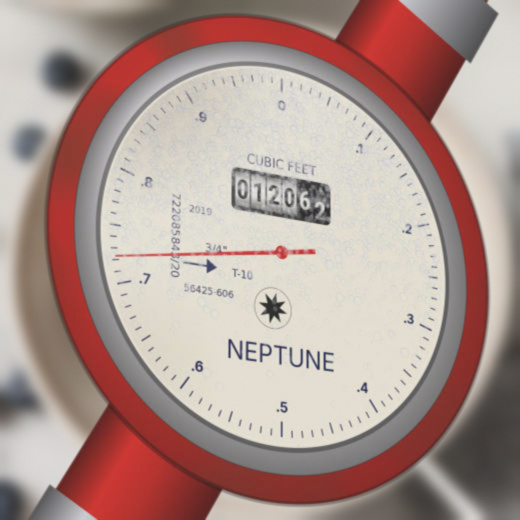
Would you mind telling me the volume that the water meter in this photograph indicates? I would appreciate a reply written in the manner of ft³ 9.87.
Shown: ft³ 12061.72
